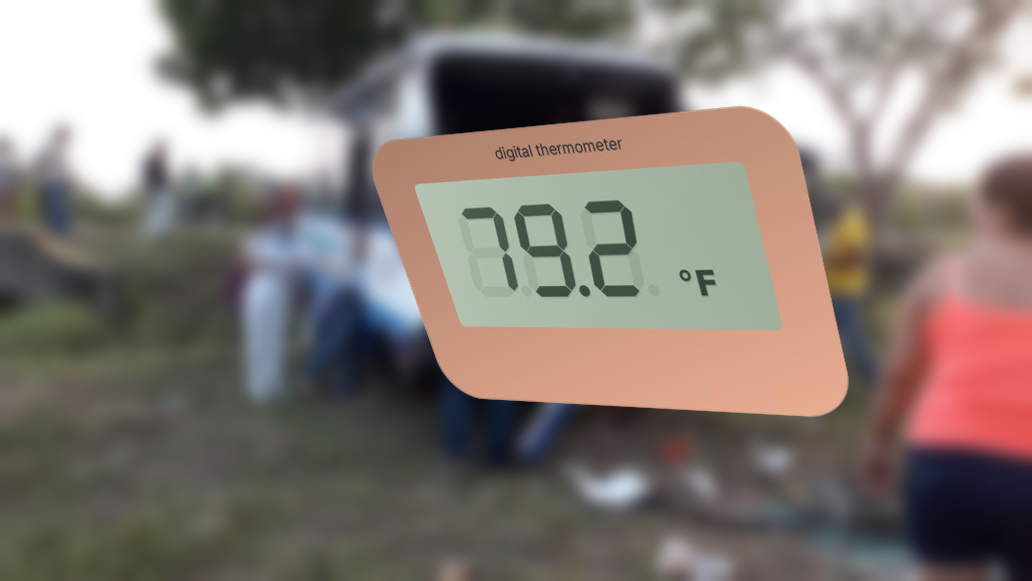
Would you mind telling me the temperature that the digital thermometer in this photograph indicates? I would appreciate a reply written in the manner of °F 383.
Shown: °F 79.2
